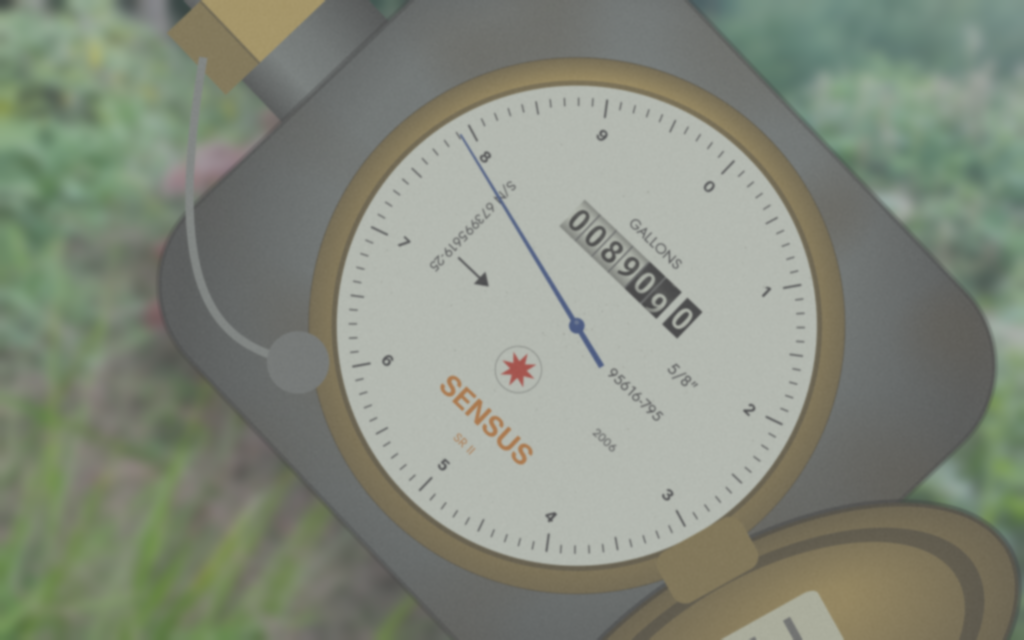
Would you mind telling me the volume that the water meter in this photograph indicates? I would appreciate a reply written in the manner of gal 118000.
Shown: gal 89087.9
